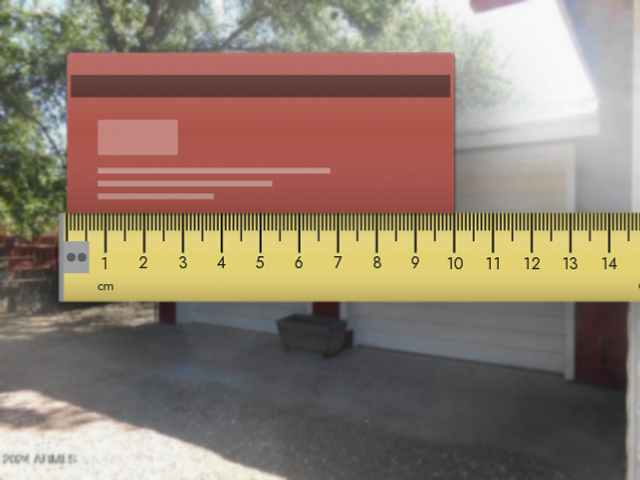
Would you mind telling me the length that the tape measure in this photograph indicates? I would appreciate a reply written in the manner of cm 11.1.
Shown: cm 10
